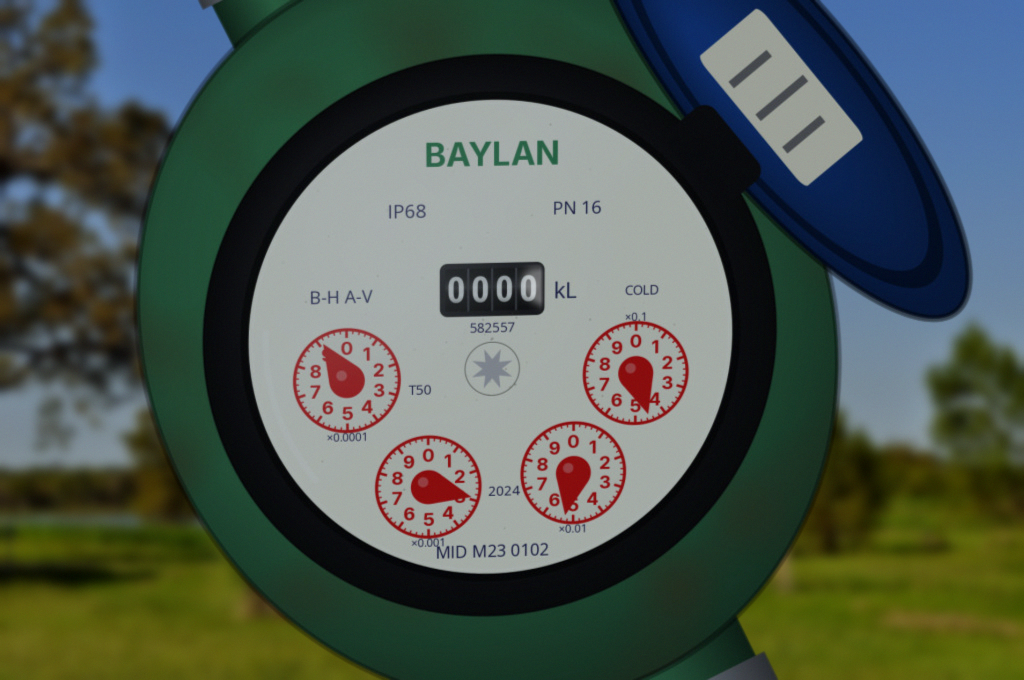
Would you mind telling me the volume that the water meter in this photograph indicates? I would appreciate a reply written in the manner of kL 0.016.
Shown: kL 0.4529
